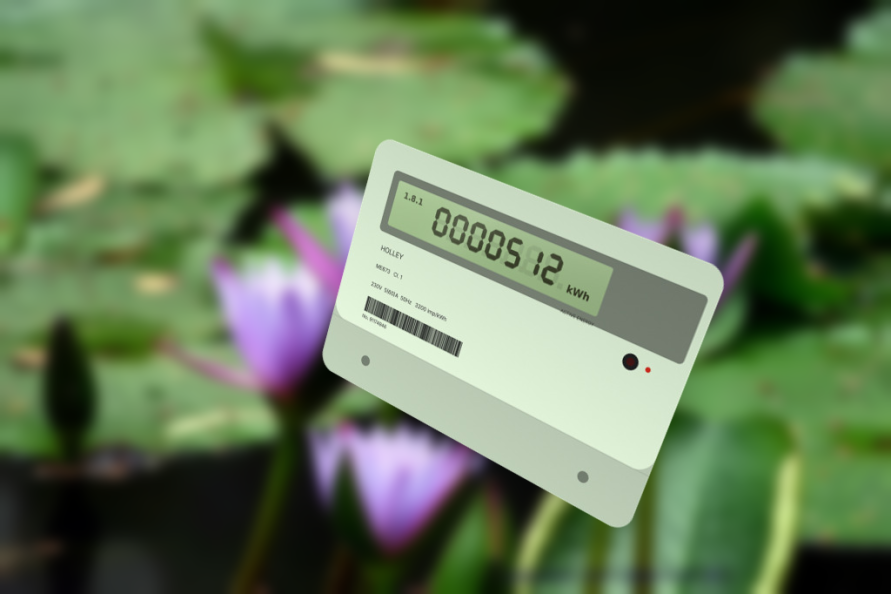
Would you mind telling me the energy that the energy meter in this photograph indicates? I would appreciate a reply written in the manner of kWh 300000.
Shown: kWh 512
